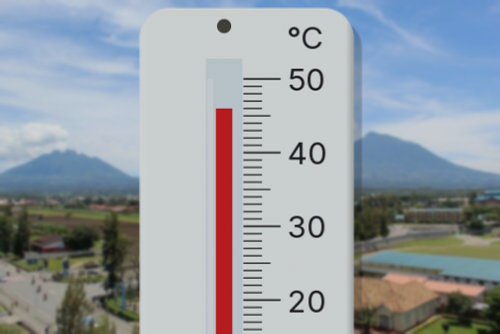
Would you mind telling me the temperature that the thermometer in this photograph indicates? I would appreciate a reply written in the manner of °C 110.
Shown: °C 46
